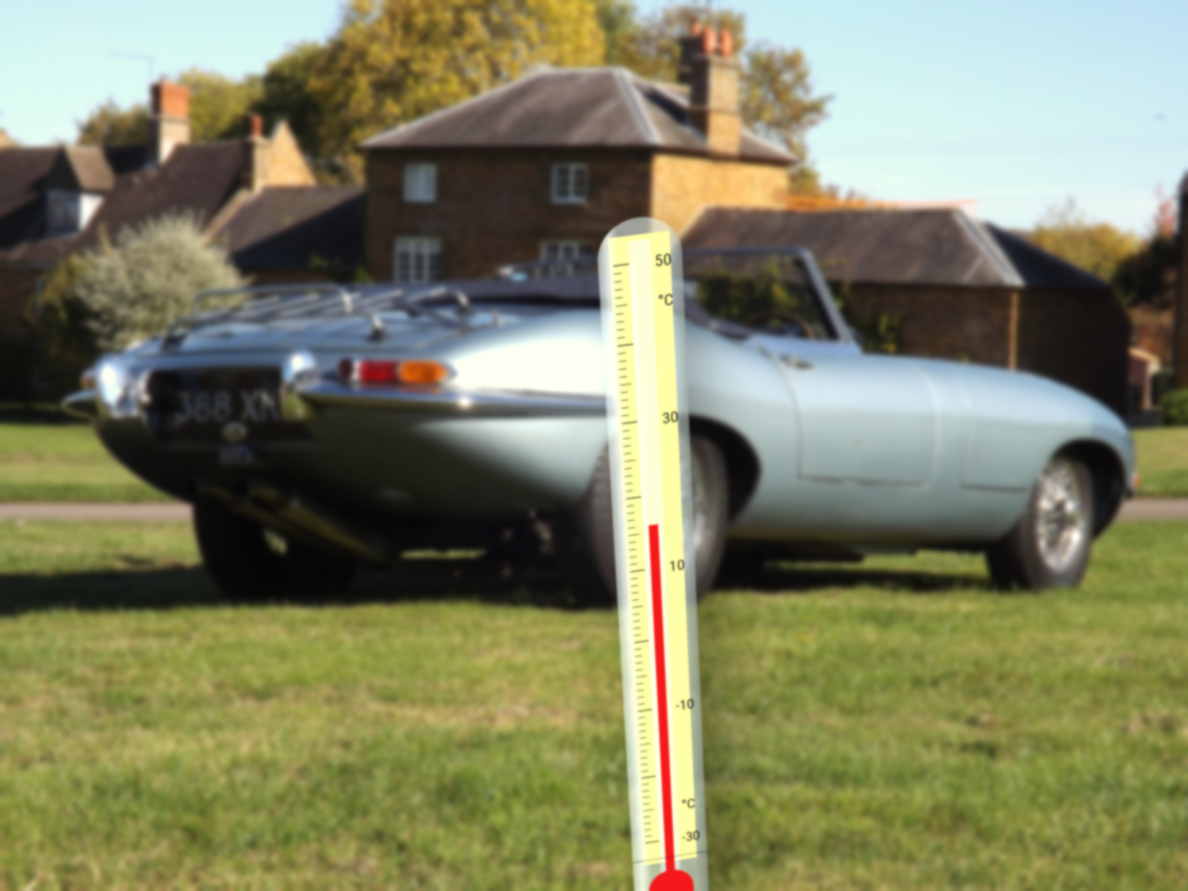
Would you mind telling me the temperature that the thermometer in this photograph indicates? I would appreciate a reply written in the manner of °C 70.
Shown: °C 16
